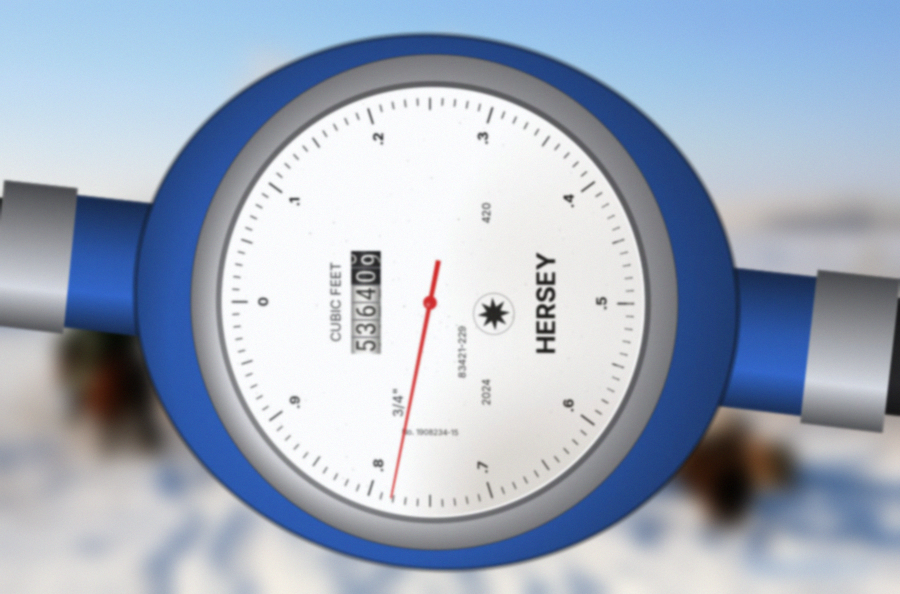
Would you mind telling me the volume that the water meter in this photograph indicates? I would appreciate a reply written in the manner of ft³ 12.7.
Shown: ft³ 536408.78
